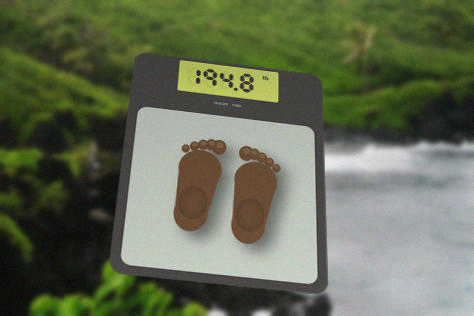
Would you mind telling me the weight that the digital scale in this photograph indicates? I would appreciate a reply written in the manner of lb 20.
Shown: lb 194.8
